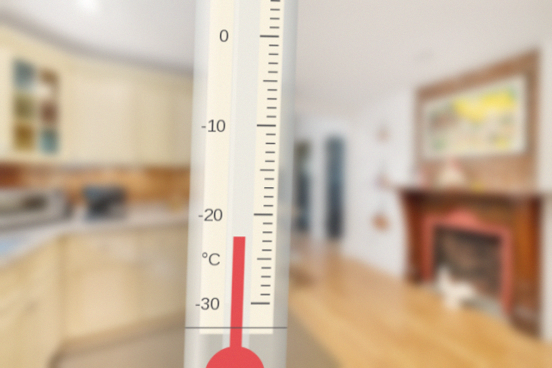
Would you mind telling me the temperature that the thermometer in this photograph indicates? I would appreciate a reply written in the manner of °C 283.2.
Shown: °C -22.5
